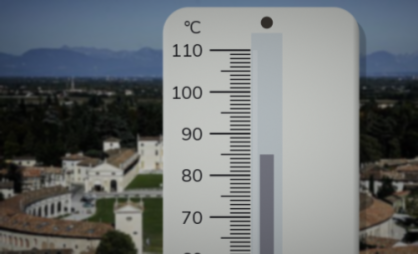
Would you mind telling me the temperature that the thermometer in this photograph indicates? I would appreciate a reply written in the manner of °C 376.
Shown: °C 85
